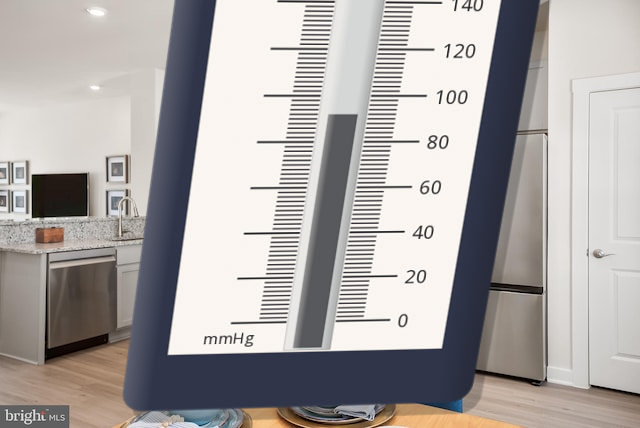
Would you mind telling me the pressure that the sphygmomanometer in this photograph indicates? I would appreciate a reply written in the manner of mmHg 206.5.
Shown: mmHg 92
